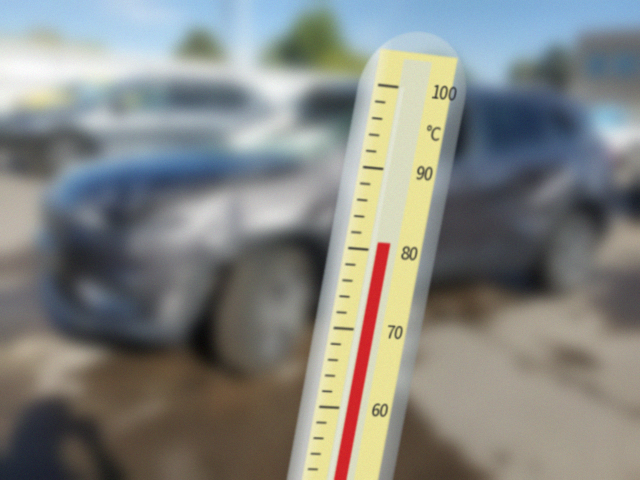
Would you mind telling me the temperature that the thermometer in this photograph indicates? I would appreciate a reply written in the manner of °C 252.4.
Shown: °C 81
